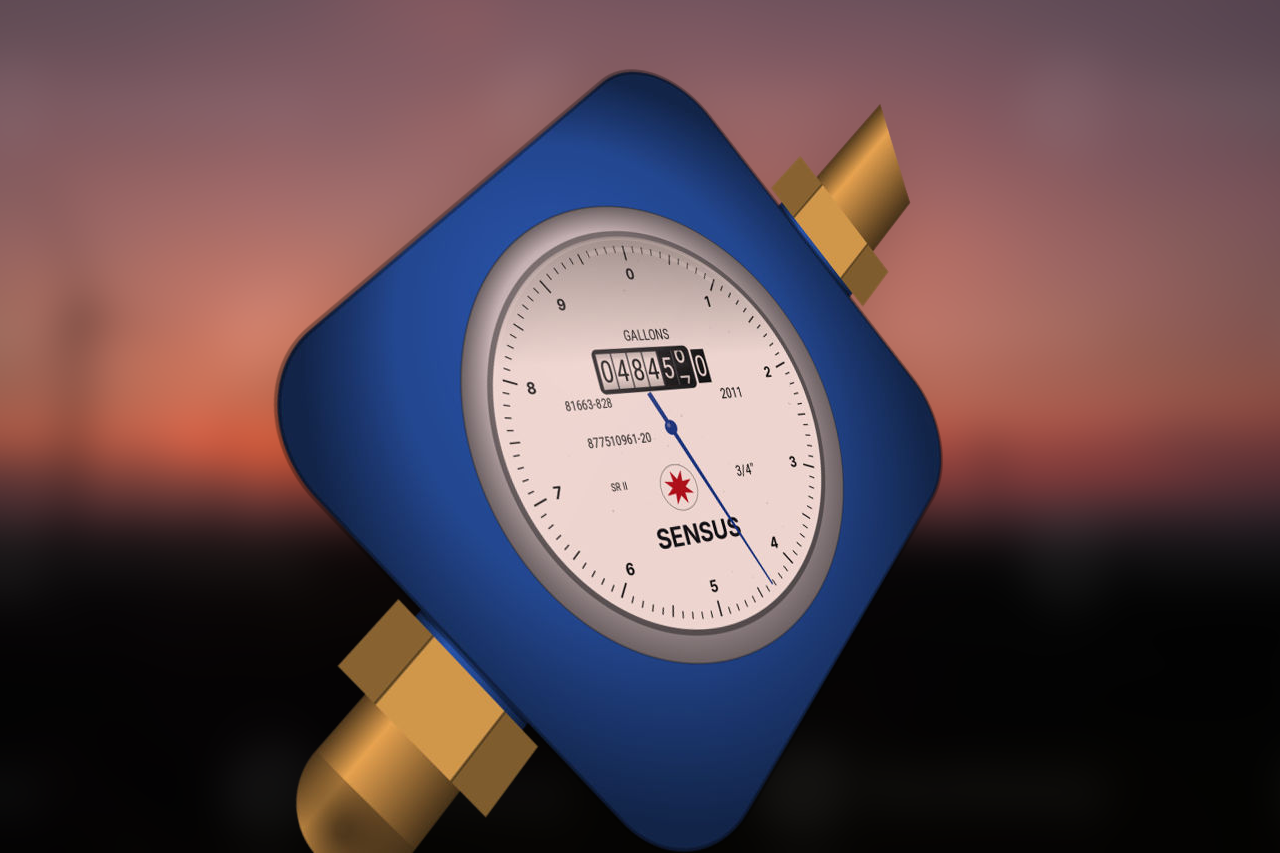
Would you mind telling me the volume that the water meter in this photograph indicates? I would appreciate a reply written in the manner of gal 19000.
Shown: gal 484564.3
